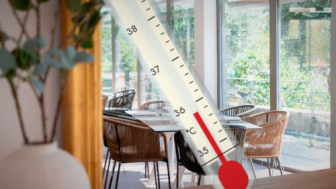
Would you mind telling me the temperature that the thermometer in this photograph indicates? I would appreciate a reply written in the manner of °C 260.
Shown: °C 35.8
